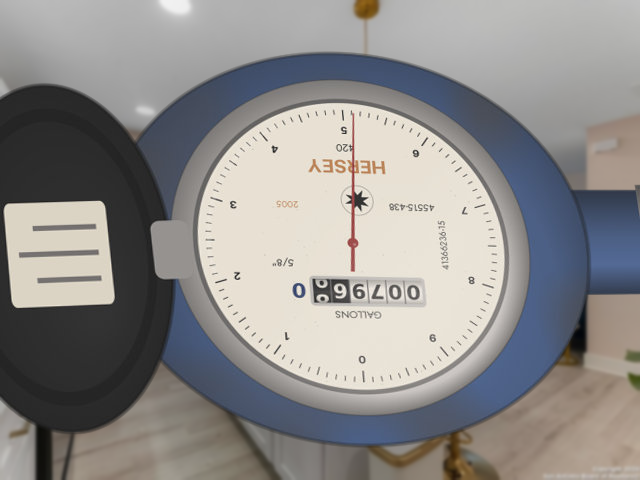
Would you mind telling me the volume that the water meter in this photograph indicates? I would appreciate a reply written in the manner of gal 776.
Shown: gal 79685.1
